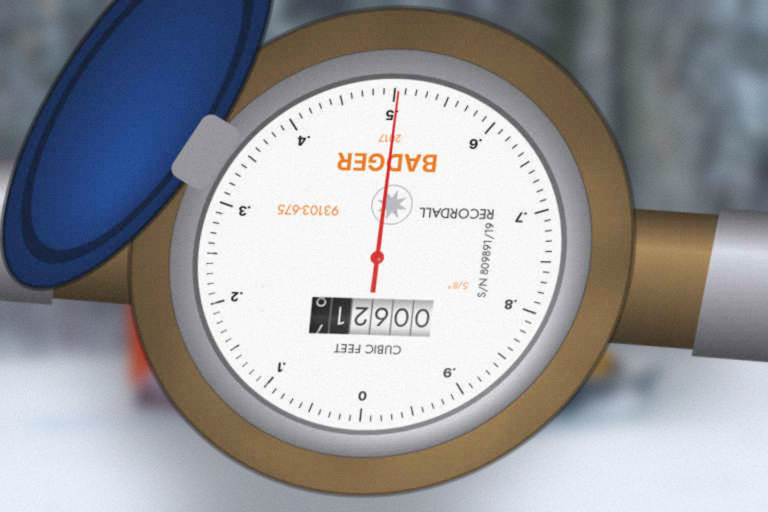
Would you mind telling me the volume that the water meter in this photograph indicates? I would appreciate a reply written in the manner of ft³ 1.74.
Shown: ft³ 6217.50
